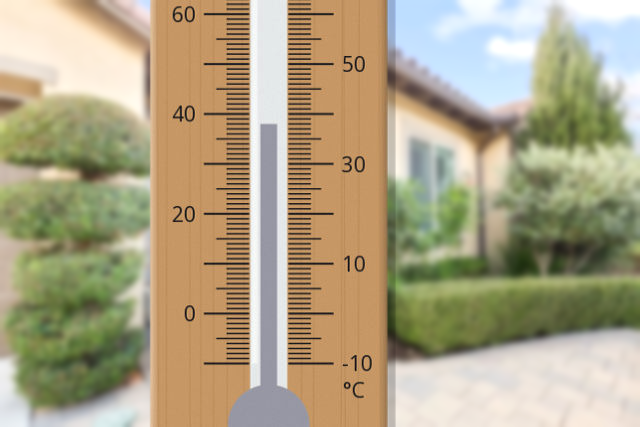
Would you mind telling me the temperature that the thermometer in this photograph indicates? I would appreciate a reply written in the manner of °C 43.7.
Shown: °C 38
